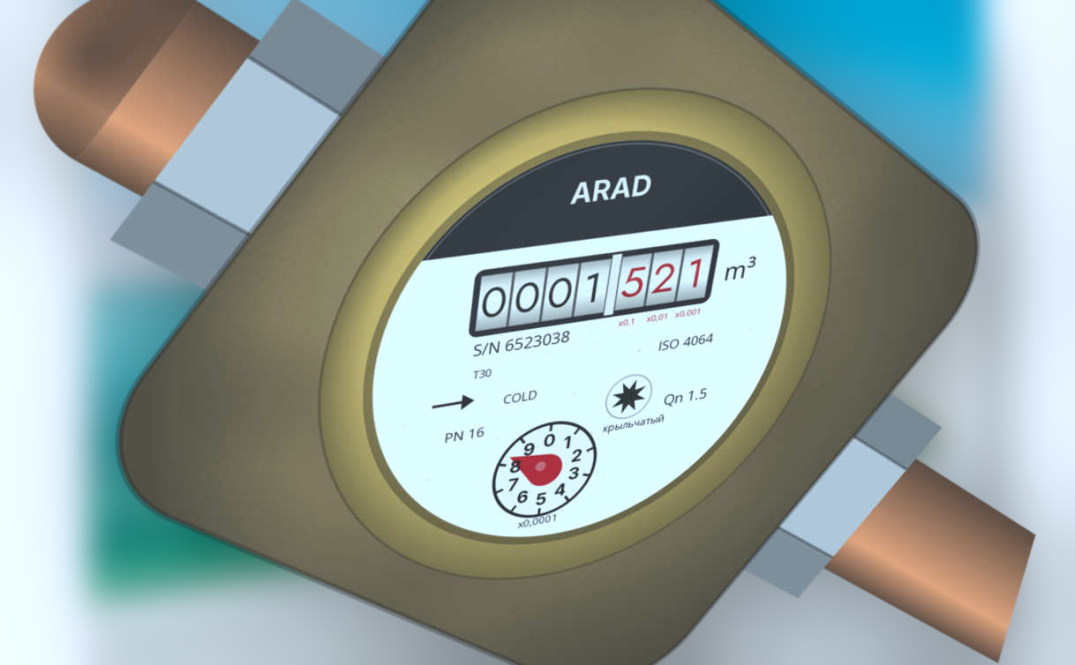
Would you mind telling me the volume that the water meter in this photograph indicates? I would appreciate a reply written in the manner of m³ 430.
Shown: m³ 1.5218
